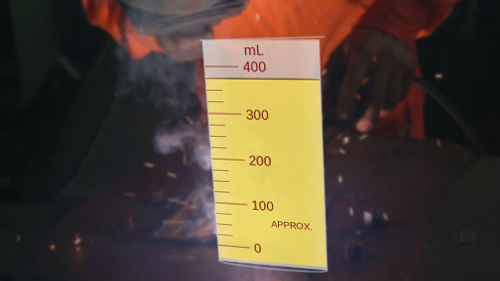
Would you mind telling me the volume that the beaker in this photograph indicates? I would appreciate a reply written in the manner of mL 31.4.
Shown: mL 375
